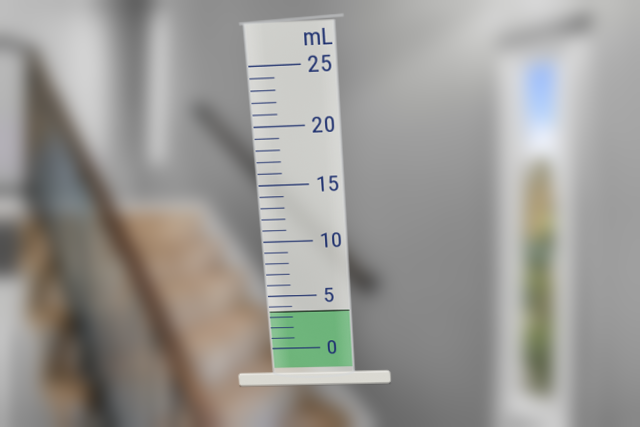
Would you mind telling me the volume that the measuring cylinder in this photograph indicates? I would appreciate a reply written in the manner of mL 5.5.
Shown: mL 3.5
